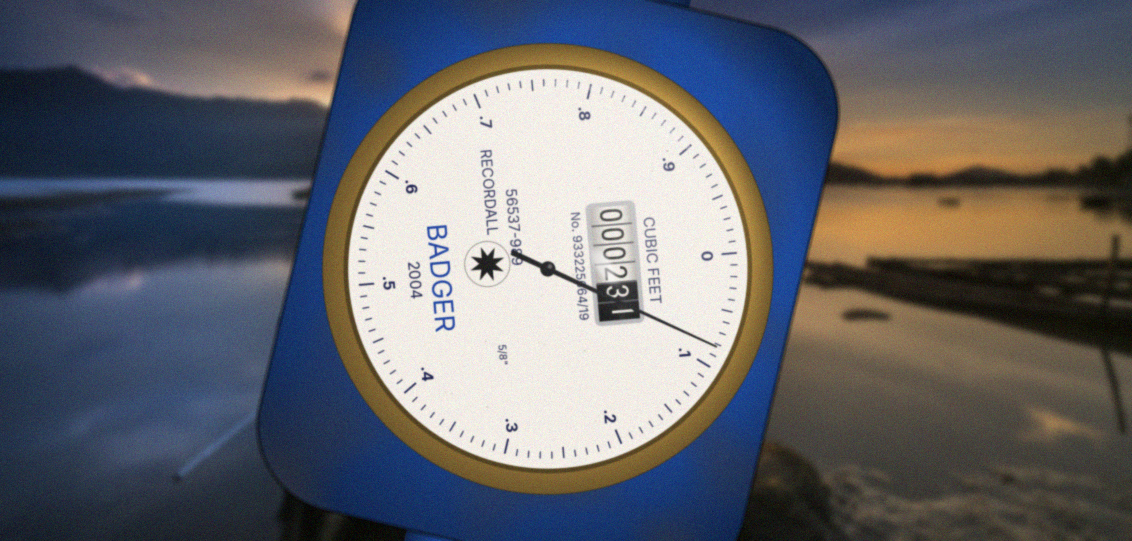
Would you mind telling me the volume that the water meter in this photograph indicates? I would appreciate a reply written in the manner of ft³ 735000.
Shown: ft³ 231.08
